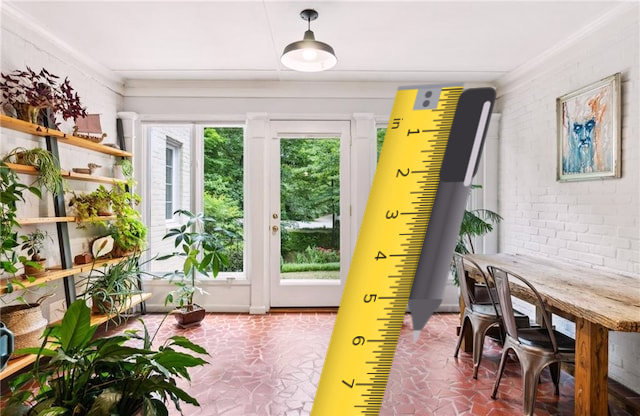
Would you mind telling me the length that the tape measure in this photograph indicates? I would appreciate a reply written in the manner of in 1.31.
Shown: in 6
